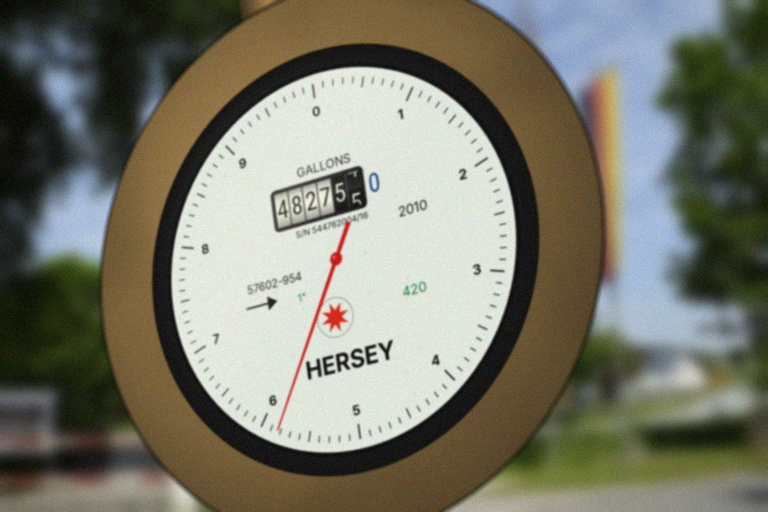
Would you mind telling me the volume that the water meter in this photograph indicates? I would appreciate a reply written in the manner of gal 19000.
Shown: gal 4827545.8
